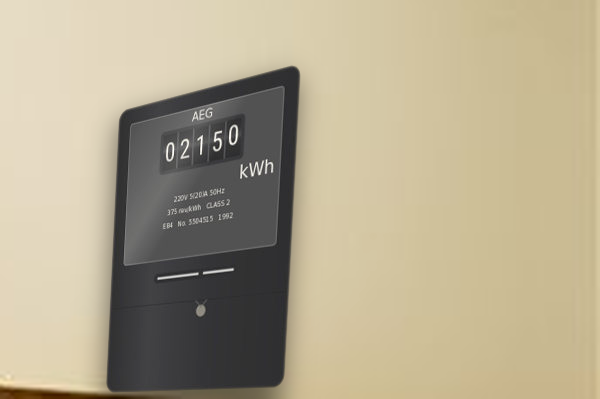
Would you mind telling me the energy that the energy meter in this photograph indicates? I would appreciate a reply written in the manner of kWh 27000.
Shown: kWh 2150
